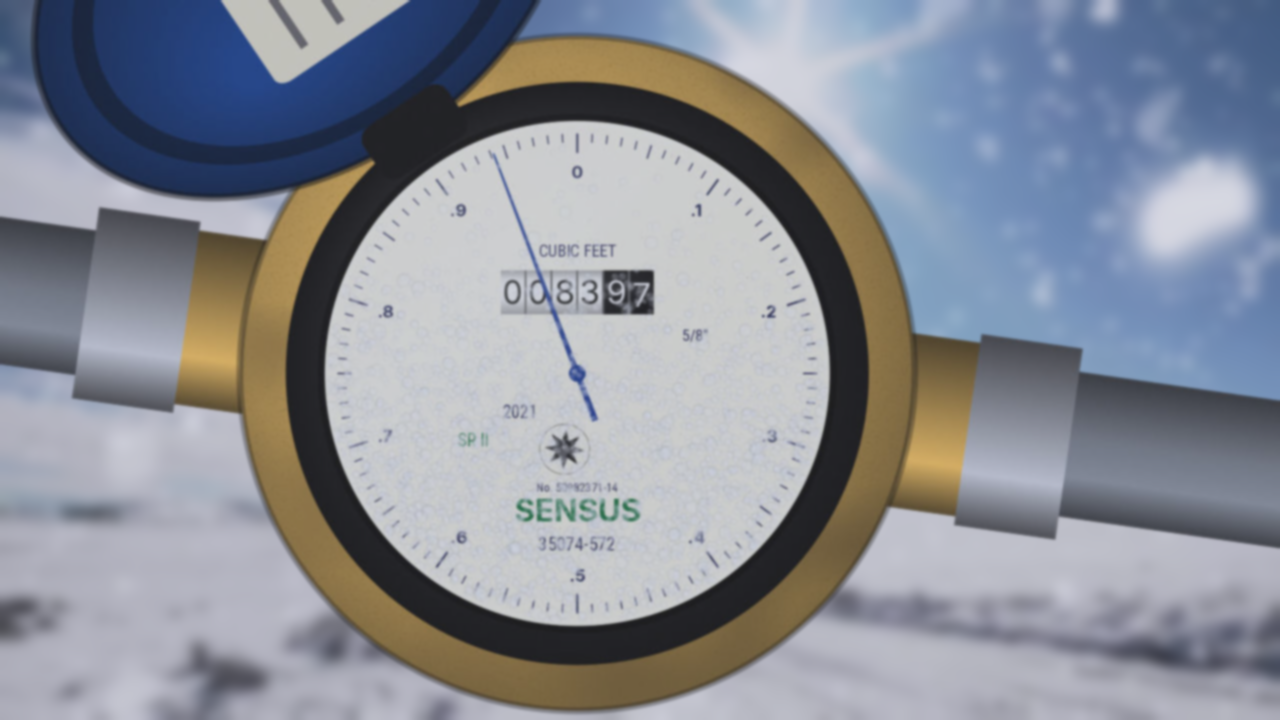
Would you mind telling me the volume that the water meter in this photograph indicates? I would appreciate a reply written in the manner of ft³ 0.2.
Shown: ft³ 8396.94
